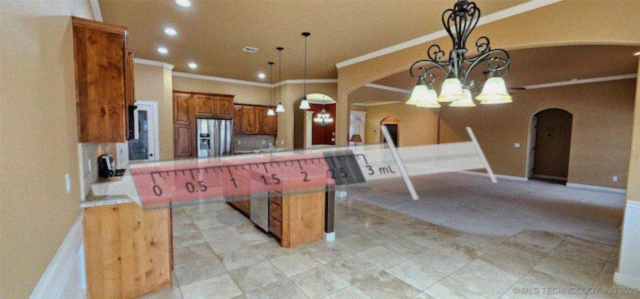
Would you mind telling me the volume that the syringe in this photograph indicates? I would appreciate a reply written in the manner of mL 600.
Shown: mL 2.4
